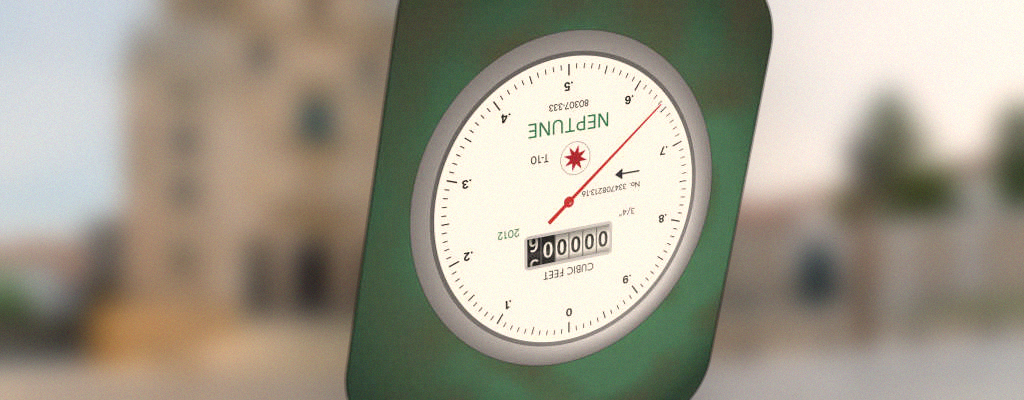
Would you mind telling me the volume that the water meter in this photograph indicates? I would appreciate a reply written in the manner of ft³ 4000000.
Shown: ft³ 5.64
